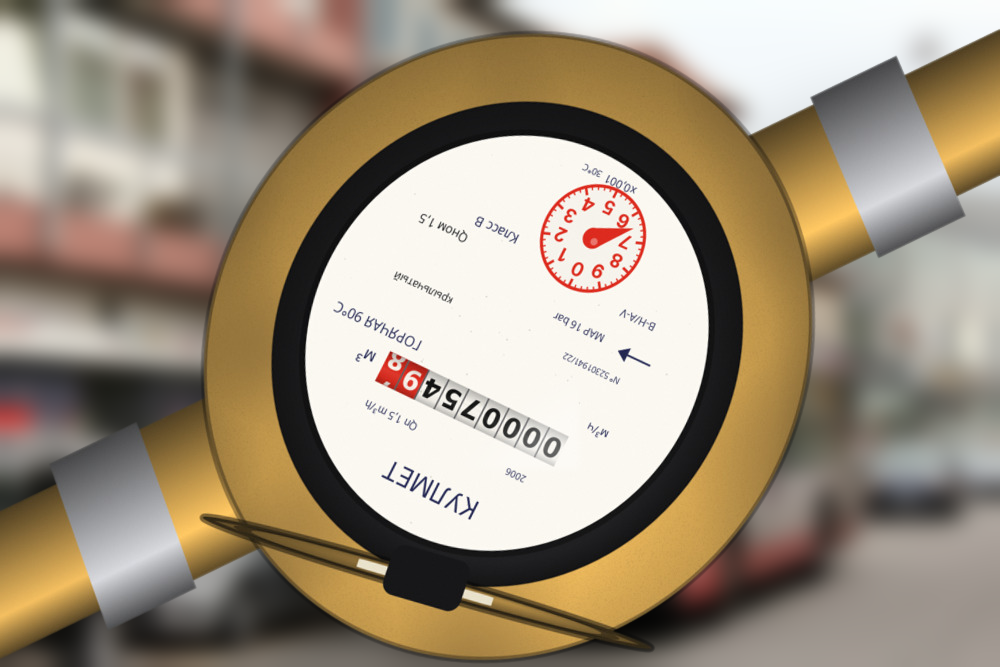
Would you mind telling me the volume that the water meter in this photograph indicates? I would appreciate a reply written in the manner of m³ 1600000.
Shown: m³ 754.976
